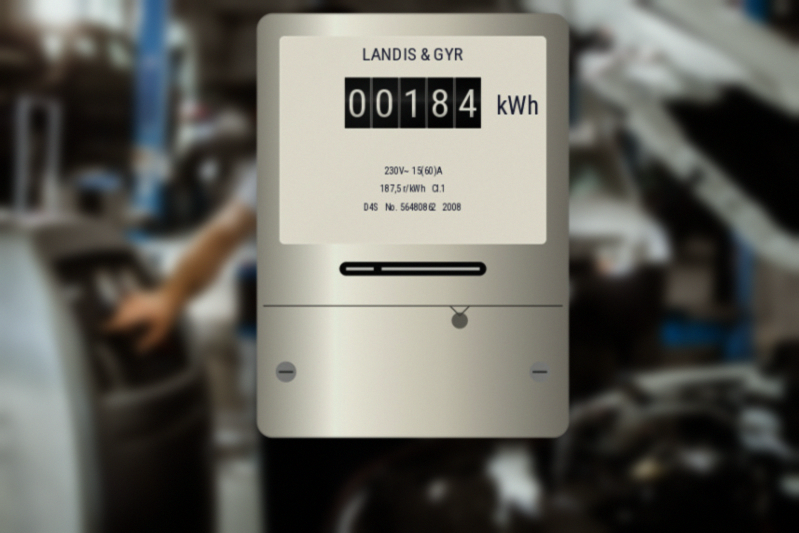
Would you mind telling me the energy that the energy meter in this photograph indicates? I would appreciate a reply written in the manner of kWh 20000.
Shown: kWh 184
